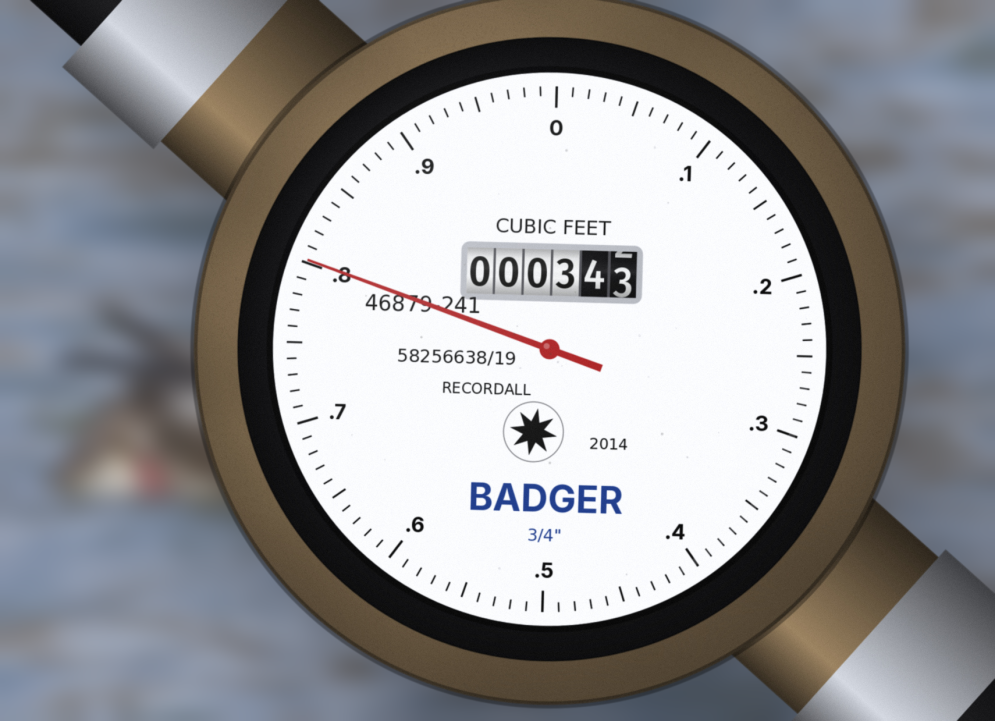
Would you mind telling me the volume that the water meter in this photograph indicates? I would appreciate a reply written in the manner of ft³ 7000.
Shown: ft³ 342.80
